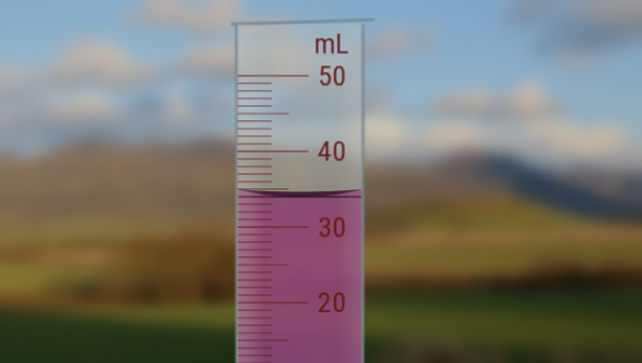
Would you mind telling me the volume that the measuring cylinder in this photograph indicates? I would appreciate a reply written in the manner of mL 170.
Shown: mL 34
